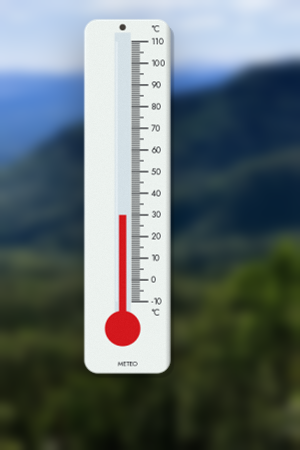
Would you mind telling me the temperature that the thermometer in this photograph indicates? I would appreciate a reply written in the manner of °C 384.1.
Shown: °C 30
